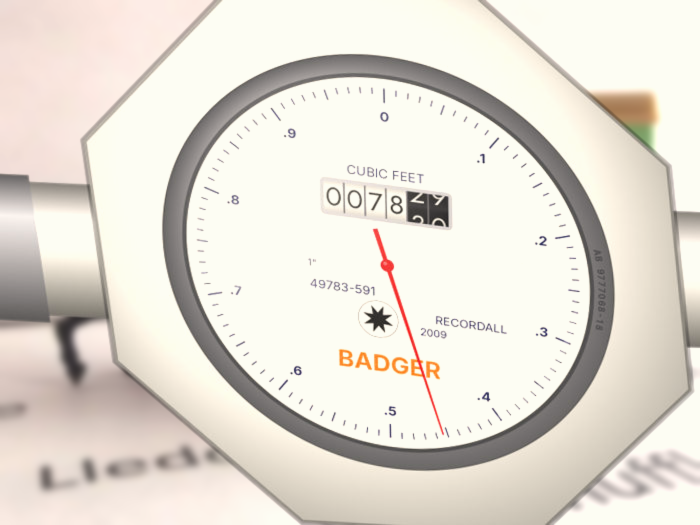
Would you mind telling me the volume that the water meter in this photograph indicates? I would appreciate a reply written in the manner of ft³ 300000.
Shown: ft³ 7829.45
